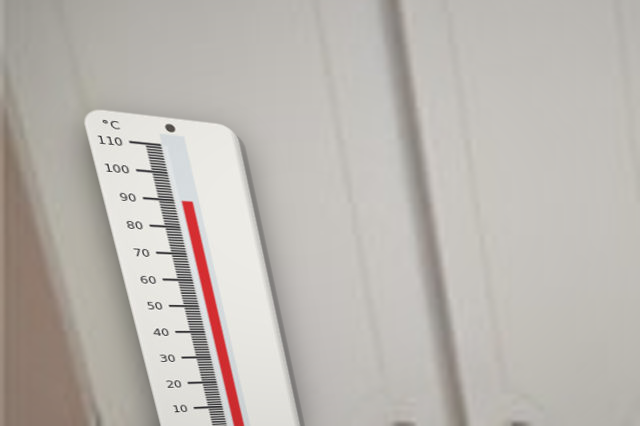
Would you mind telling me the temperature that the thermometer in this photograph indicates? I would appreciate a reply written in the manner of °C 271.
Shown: °C 90
